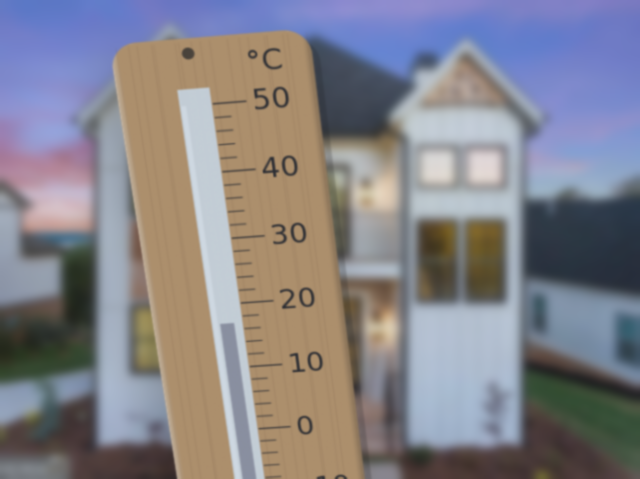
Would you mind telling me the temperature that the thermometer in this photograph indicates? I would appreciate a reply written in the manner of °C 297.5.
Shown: °C 17
